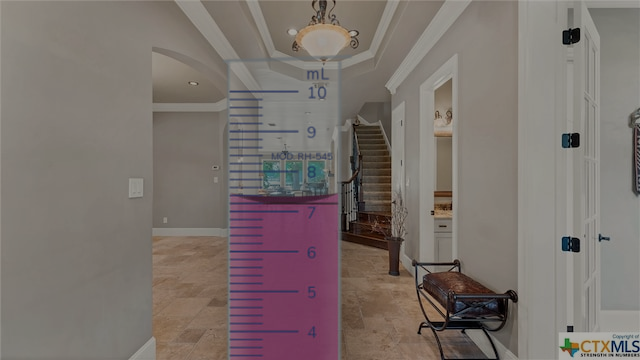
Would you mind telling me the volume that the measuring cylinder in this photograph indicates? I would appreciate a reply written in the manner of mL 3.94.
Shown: mL 7.2
